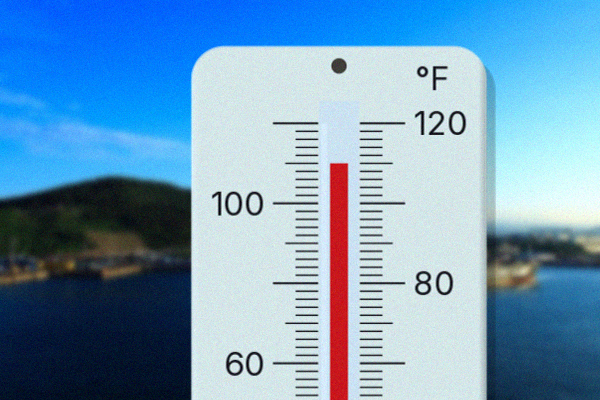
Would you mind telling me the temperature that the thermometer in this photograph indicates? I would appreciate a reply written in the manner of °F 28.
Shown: °F 110
